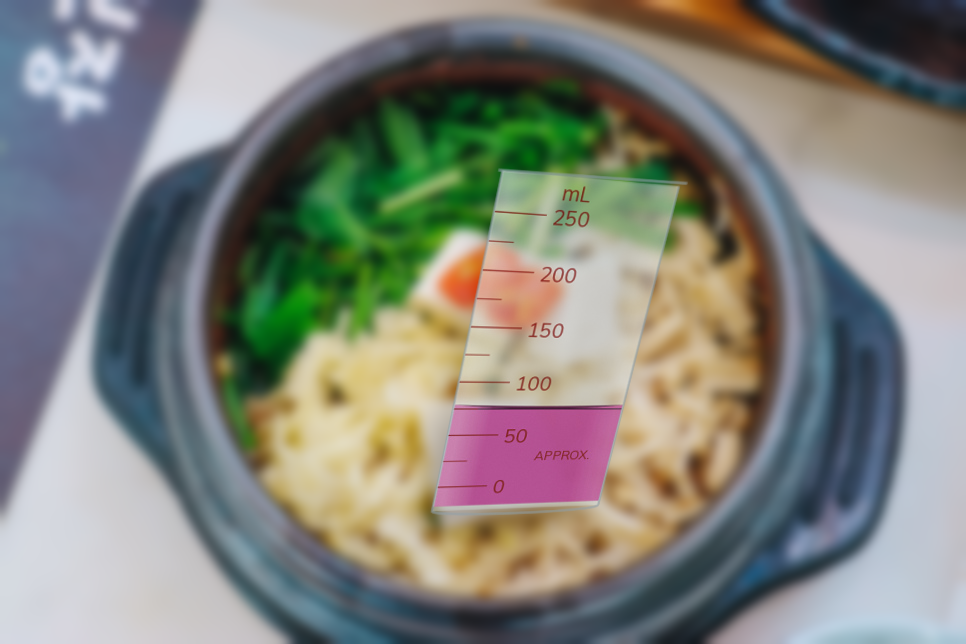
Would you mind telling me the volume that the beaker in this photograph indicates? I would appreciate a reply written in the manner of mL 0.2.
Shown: mL 75
